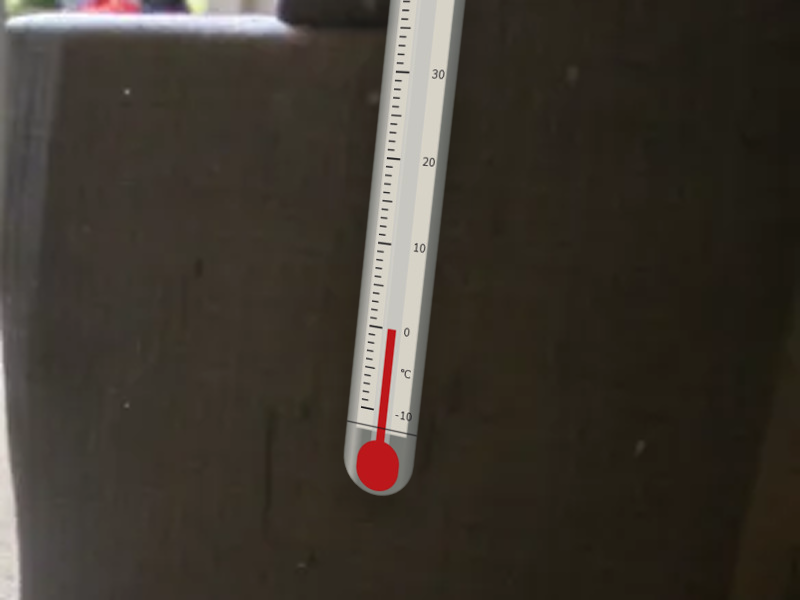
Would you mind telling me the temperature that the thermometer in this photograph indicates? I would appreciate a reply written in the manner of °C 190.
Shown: °C 0
